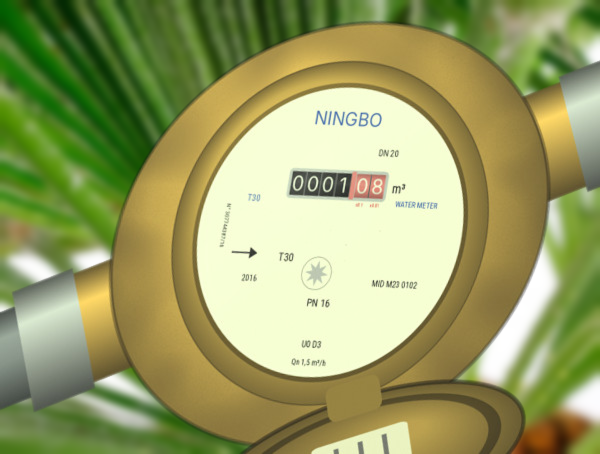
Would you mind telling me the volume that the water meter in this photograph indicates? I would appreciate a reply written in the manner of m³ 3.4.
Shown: m³ 1.08
